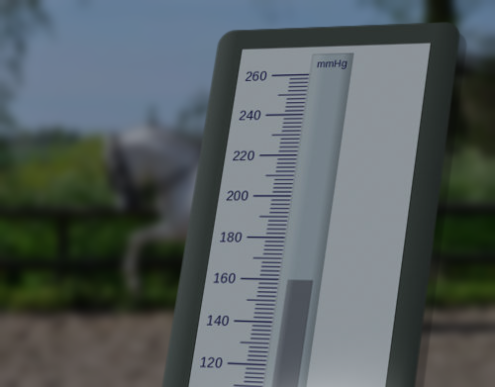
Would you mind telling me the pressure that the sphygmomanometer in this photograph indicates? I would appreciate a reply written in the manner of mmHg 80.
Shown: mmHg 160
